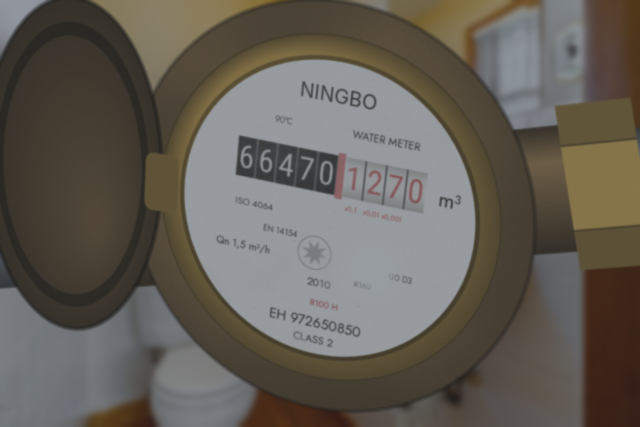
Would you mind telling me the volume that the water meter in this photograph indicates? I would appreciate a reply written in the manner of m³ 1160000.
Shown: m³ 66470.1270
